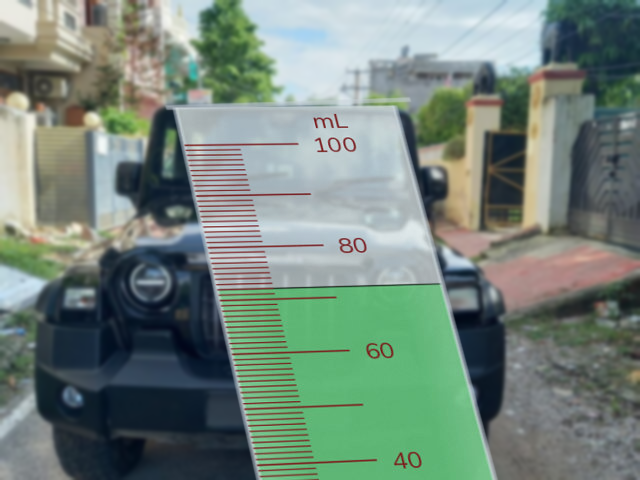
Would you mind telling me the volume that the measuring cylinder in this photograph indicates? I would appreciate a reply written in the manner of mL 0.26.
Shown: mL 72
